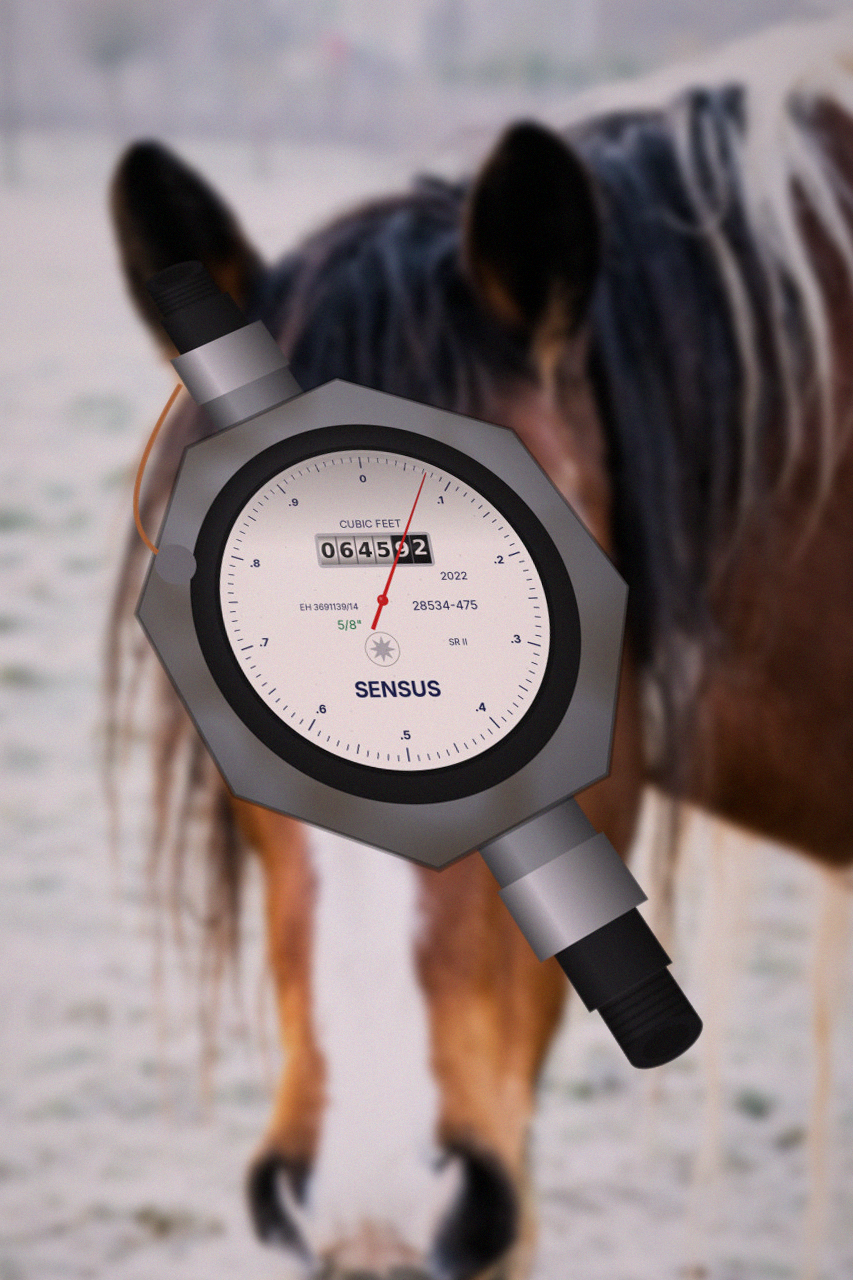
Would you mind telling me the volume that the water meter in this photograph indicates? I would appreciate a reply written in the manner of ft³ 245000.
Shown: ft³ 64592.07
